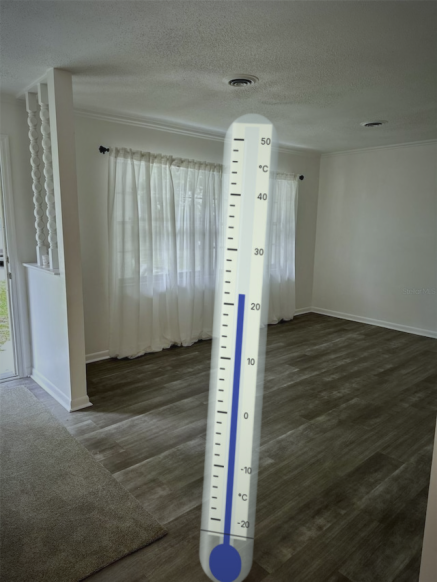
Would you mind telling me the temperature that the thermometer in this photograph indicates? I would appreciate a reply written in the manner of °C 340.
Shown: °C 22
